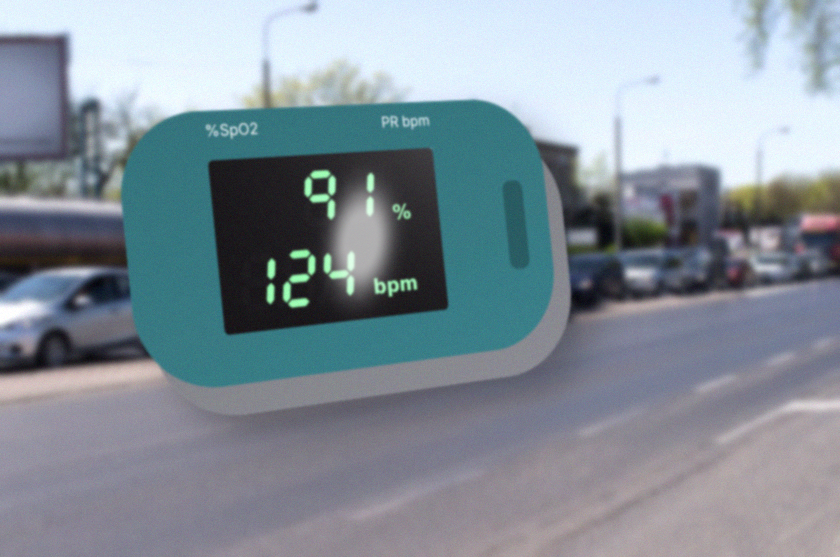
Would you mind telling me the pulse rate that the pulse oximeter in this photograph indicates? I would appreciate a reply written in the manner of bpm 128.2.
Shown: bpm 124
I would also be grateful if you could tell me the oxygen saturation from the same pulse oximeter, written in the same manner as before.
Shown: % 91
